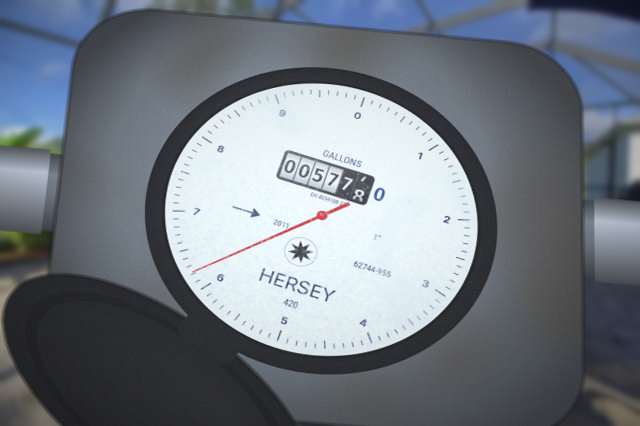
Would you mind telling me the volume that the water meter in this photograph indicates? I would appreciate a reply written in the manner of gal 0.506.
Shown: gal 57776.2
